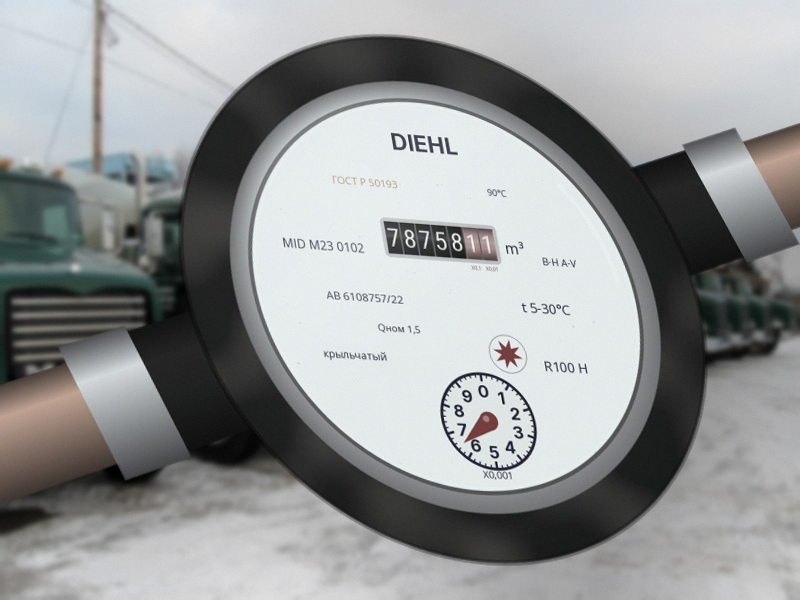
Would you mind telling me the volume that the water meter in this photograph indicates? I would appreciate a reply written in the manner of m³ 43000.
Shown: m³ 78758.116
